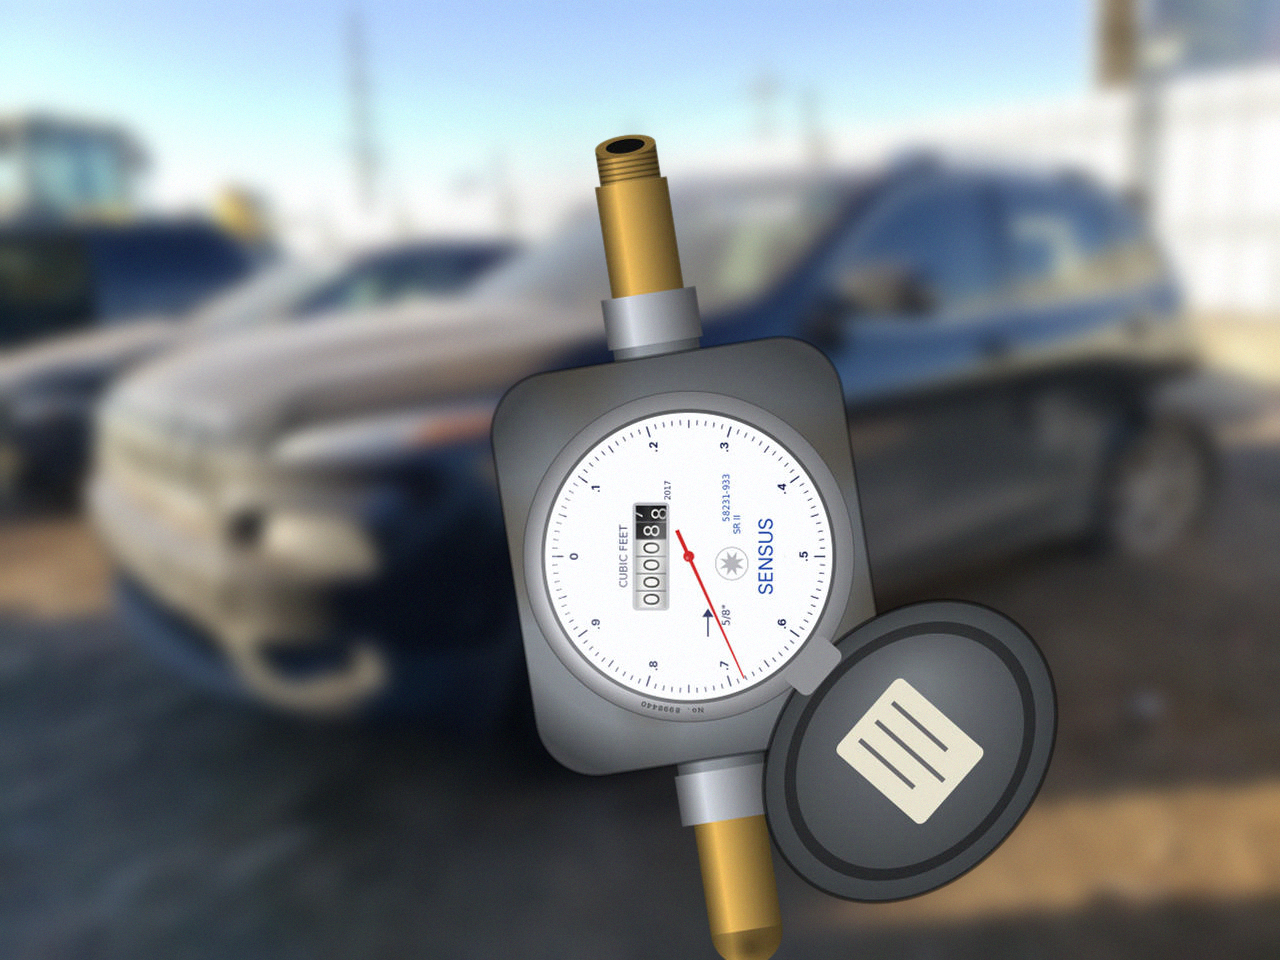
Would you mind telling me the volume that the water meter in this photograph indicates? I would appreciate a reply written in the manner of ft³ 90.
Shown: ft³ 87.68
